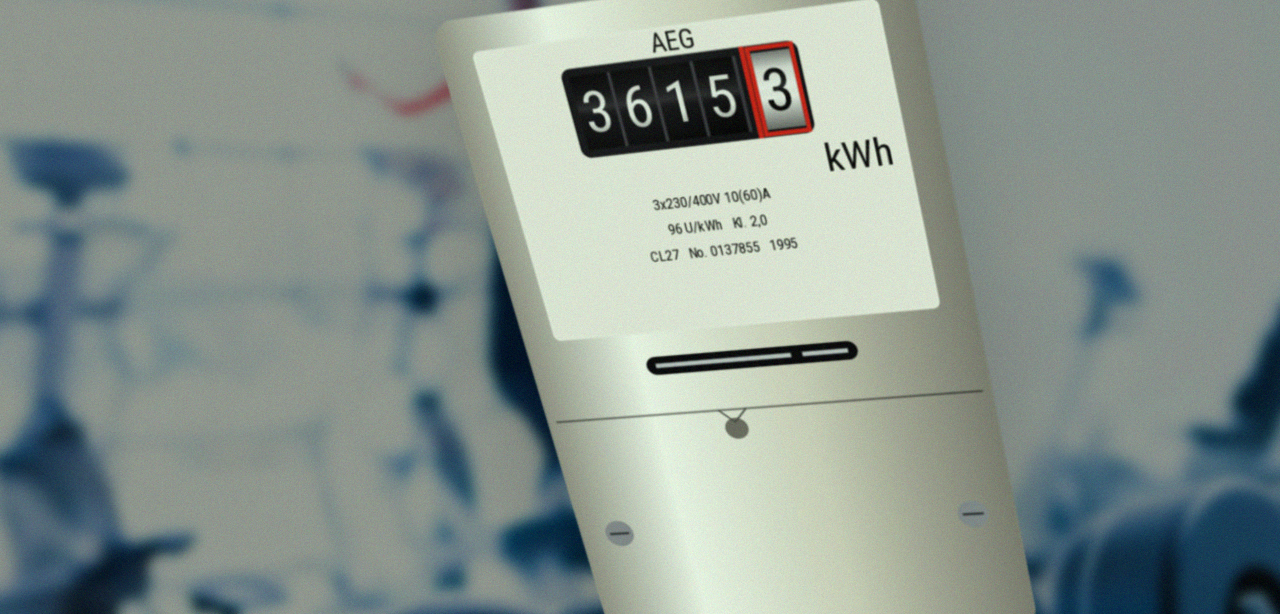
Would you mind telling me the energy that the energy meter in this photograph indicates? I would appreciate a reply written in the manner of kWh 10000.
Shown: kWh 3615.3
